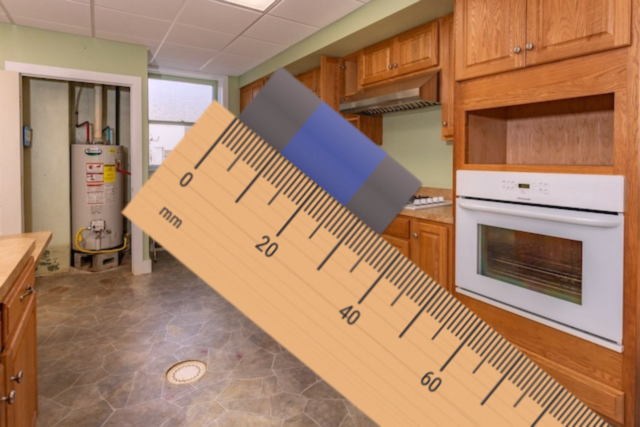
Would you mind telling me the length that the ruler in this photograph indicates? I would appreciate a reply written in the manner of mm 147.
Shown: mm 35
